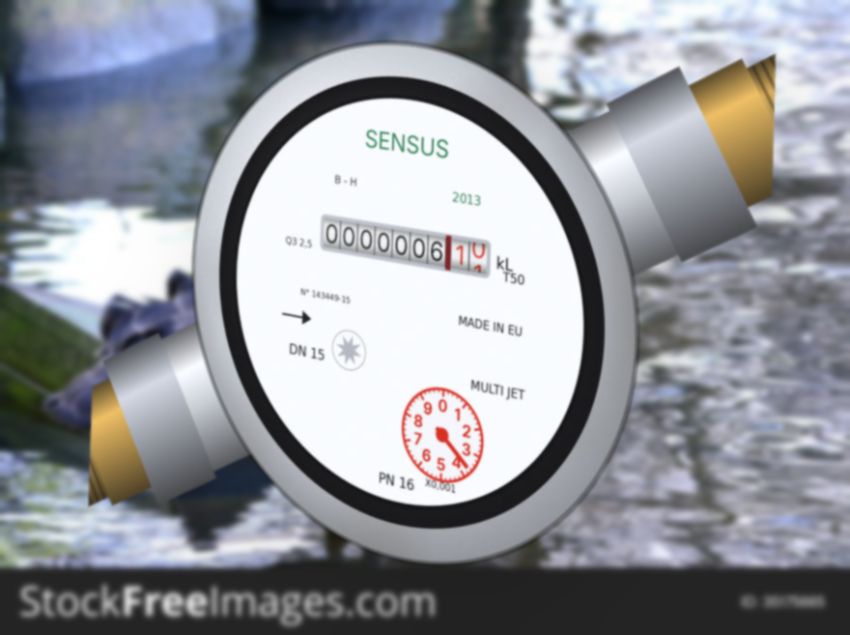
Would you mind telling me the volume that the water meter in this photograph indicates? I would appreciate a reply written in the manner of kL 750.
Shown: kL 6.103
